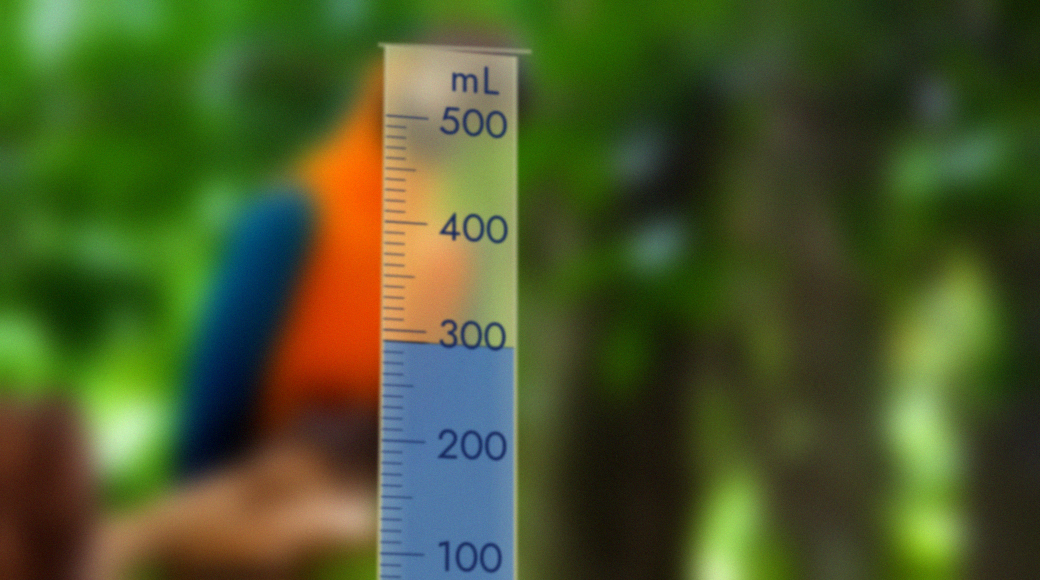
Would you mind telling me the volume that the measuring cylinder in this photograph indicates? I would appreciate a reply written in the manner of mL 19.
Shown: mL 290
